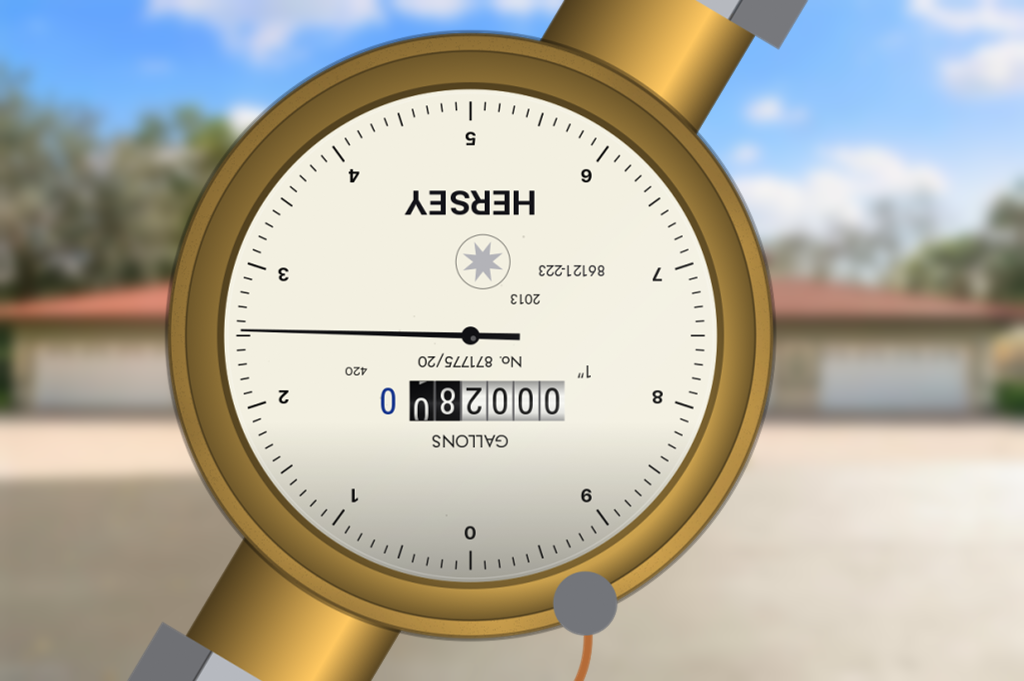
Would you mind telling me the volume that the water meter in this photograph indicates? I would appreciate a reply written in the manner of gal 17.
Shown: gal 2802.5
